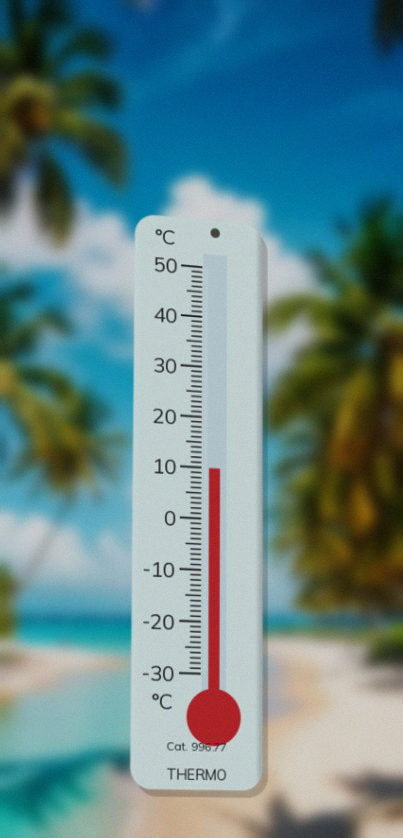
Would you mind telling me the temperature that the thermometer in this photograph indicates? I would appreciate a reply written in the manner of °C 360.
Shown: °C 10
